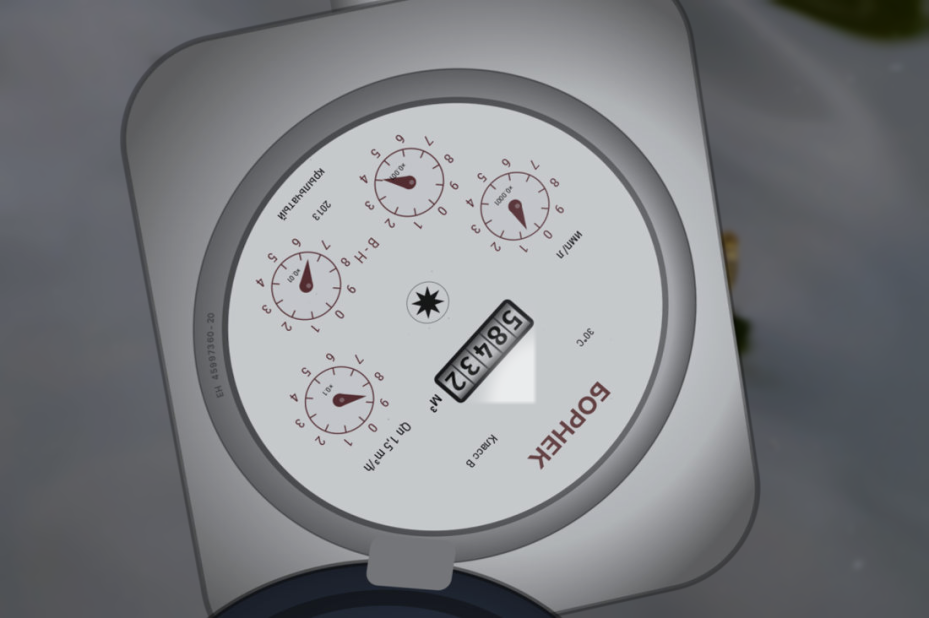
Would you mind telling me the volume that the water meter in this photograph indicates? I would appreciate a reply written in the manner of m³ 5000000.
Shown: m³ 58432.8640
